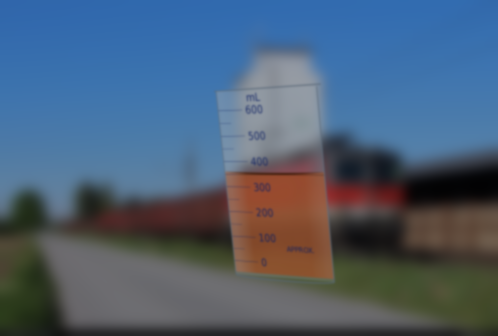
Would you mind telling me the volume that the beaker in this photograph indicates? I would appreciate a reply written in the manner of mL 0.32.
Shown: mL 350
